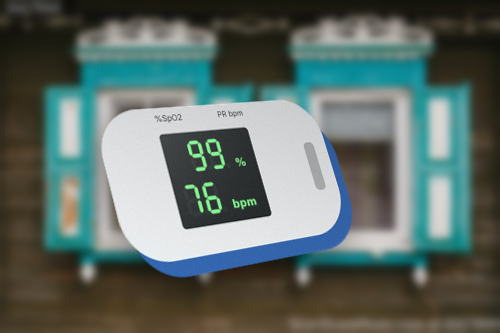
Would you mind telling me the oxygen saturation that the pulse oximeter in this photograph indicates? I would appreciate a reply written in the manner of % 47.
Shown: % 99
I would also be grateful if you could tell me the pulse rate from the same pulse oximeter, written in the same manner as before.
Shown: bpm 76
